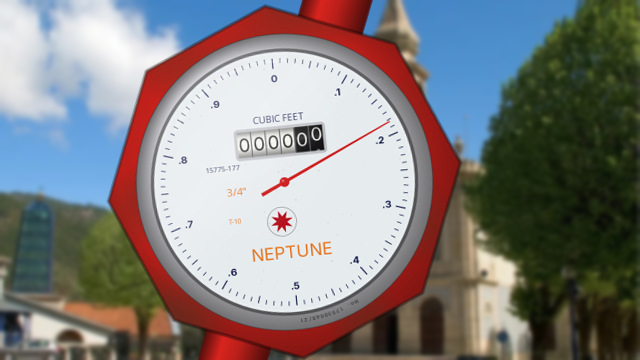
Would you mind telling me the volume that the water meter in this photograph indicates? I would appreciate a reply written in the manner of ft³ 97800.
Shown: ft³ 0.18
